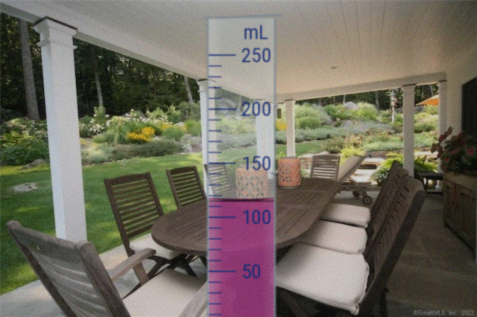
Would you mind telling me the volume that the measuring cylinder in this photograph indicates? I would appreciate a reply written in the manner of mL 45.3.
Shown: mL 115
